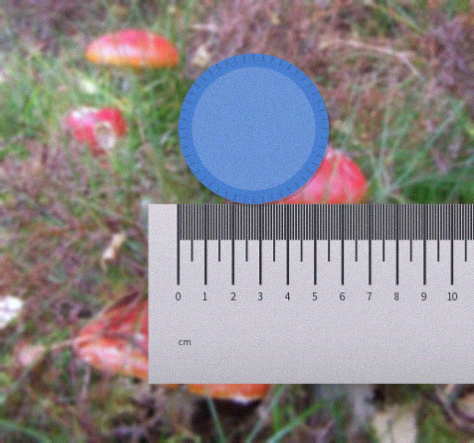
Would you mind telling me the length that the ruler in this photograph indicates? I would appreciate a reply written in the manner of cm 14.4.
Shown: cm 5.5
